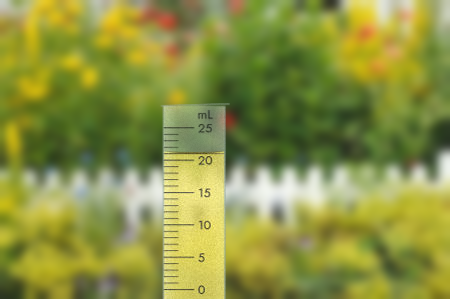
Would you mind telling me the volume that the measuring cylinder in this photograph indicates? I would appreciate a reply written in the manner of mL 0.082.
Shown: mL 21
